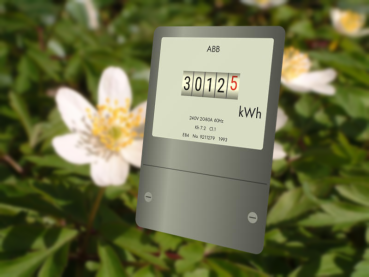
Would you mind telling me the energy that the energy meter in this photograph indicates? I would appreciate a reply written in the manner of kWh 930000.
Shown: kWh 3012.5
